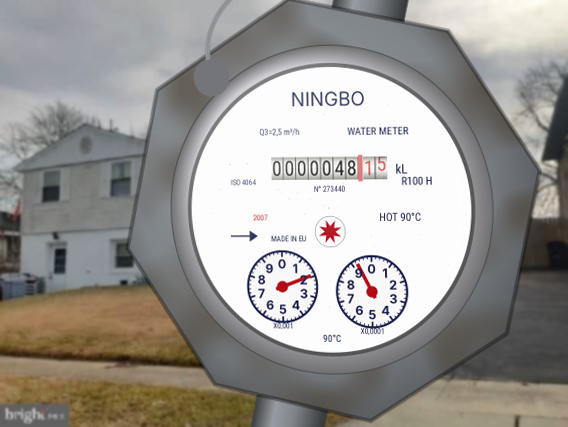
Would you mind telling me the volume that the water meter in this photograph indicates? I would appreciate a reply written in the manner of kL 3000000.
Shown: kL 48.1519
